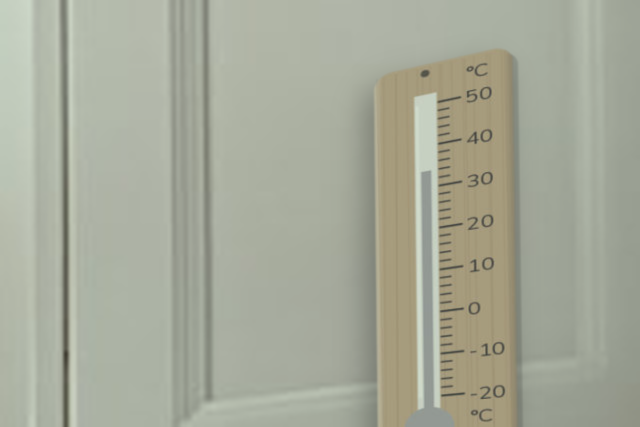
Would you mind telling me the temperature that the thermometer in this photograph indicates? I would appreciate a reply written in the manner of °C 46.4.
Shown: °C 34
